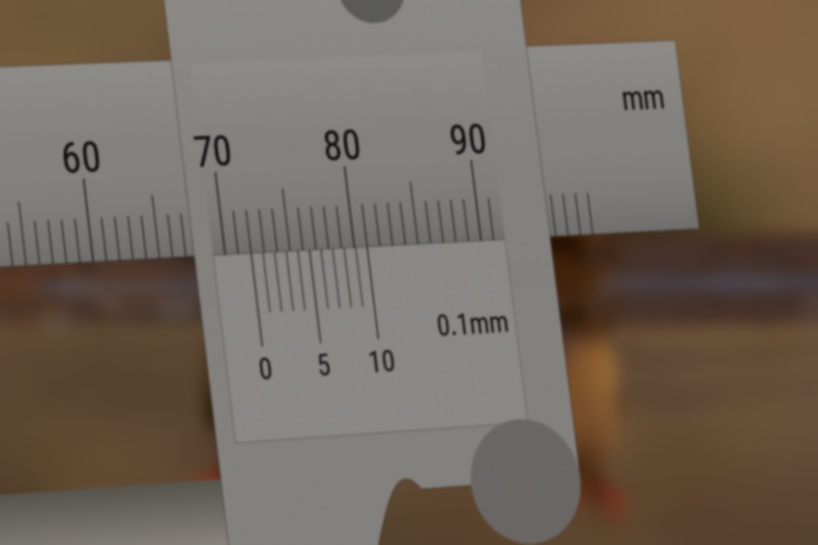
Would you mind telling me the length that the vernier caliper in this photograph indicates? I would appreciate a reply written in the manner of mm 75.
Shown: mm 72.0
